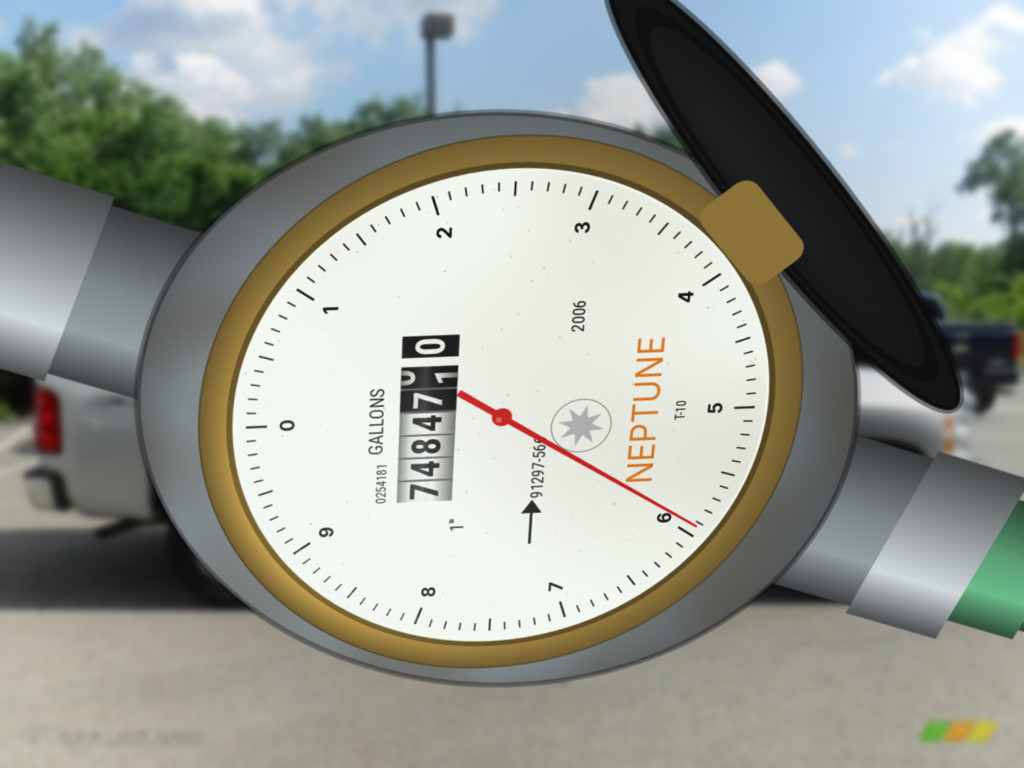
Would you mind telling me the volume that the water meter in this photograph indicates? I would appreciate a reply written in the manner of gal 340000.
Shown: gal 7484705.9
